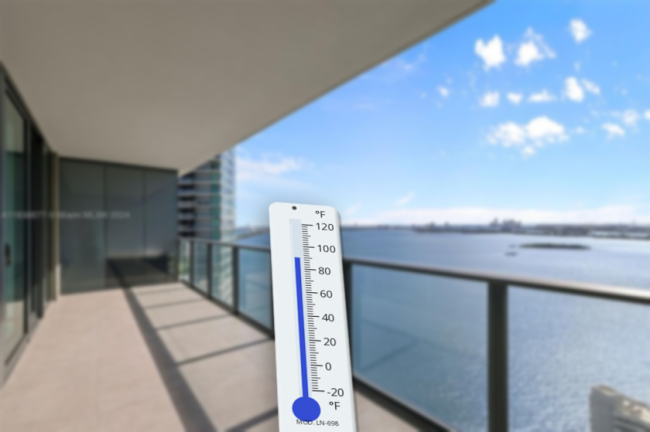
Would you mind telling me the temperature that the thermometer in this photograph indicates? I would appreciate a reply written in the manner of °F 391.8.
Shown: °F 90
